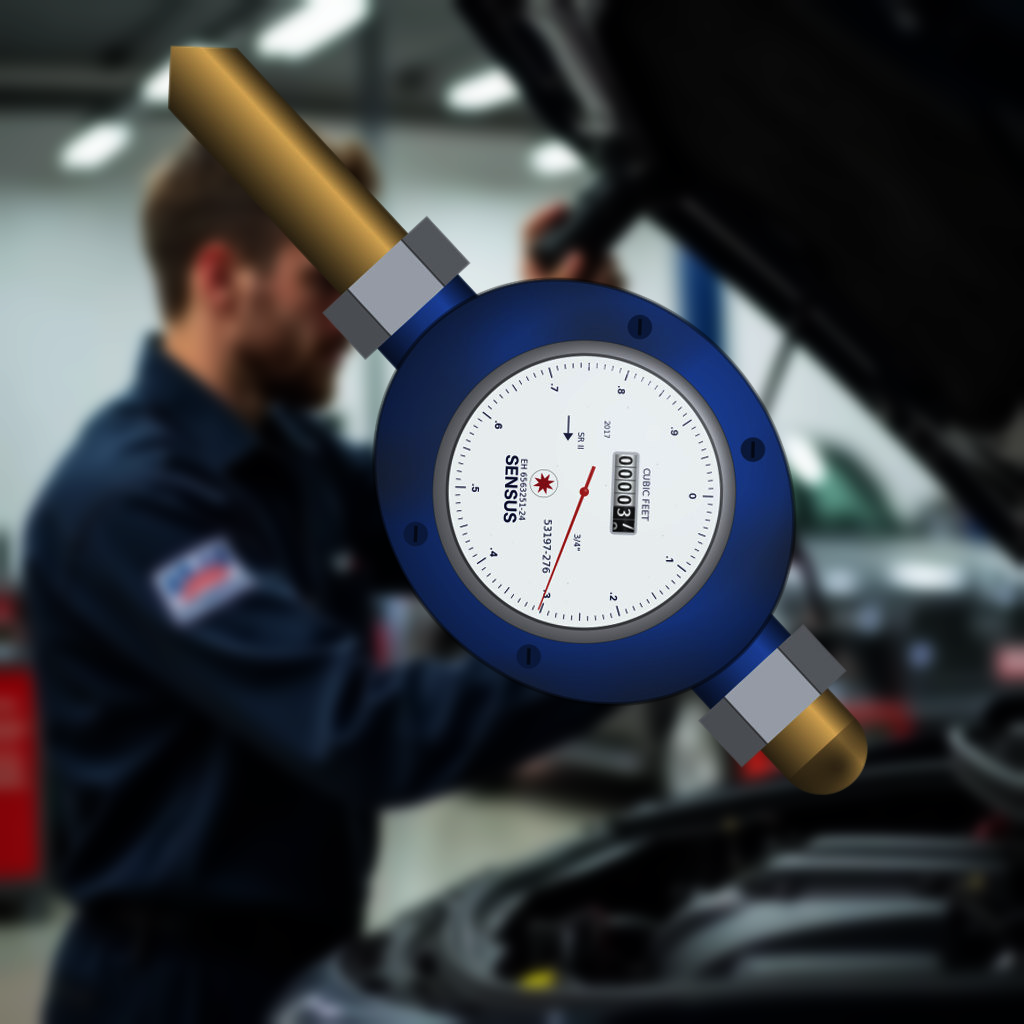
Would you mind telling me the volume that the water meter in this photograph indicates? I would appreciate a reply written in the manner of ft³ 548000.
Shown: ft³ 37.30
